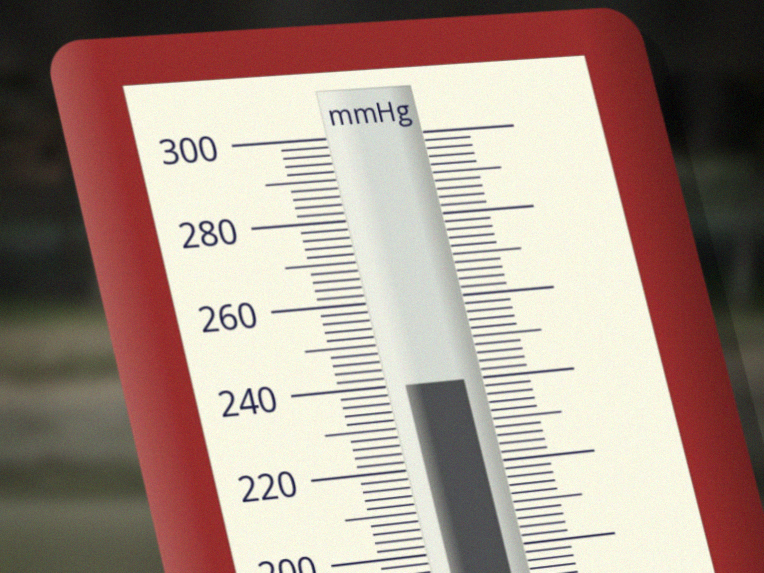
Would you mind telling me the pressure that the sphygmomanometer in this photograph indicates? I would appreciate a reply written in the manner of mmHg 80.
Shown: mmHg 240
